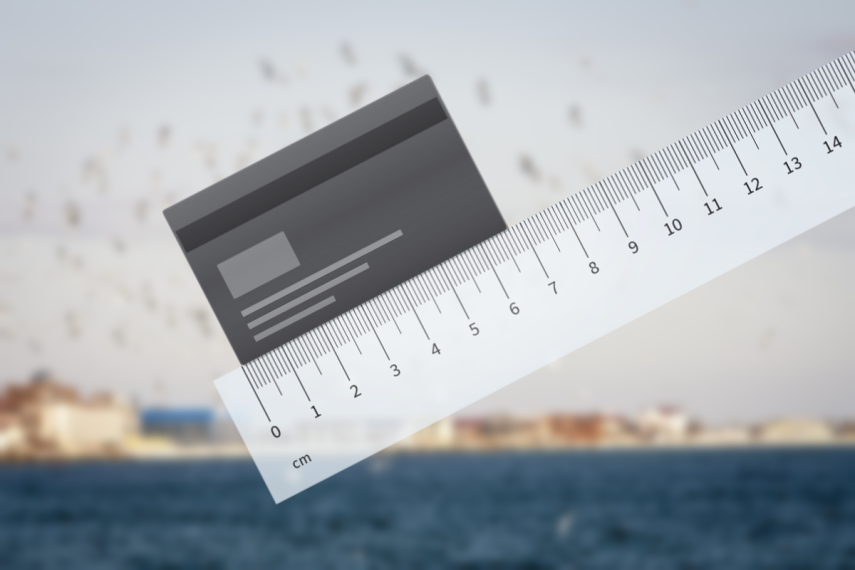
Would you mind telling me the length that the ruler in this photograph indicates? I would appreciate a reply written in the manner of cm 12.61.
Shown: cm 6.7
